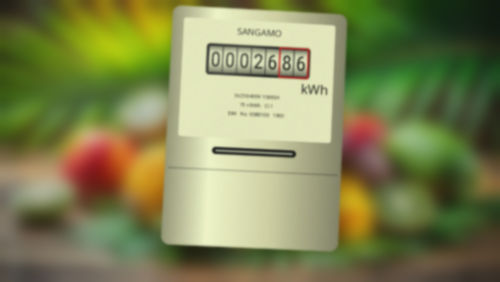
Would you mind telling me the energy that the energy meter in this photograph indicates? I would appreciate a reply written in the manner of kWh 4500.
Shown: kWh 26.86
